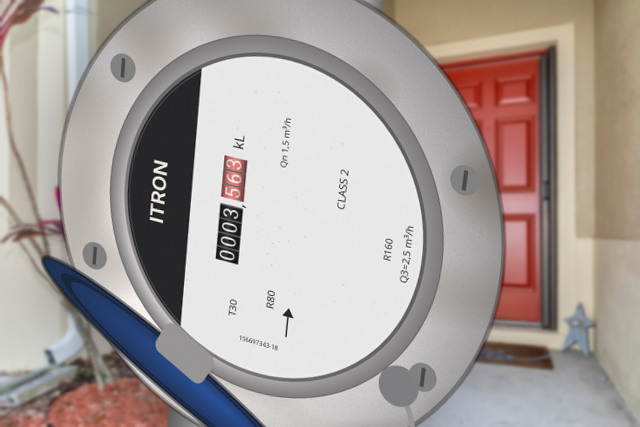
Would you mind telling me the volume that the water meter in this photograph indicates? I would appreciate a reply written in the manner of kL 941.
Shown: kL 3.563
